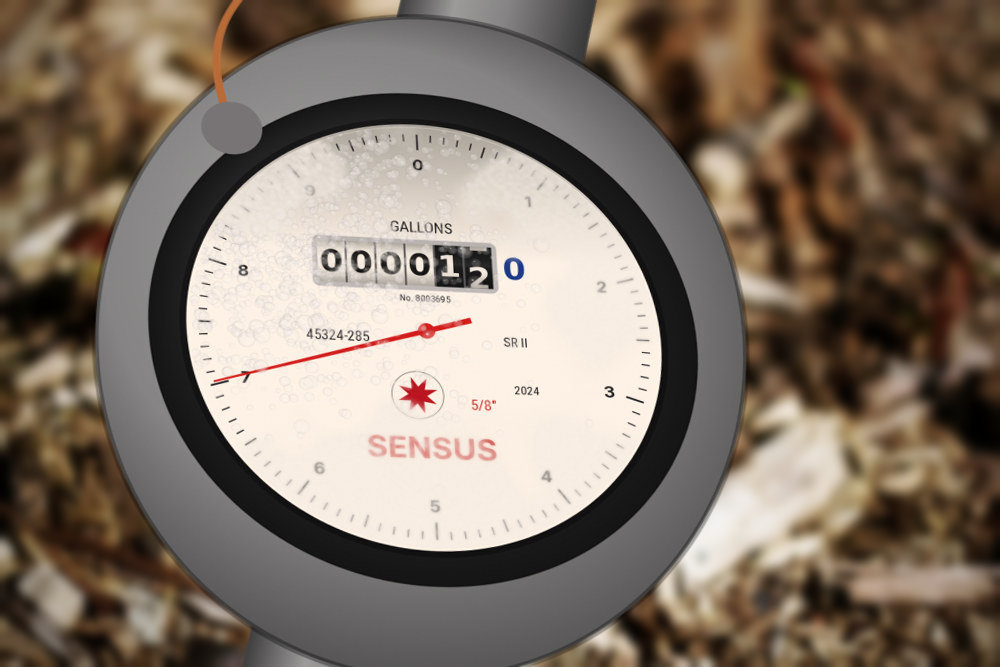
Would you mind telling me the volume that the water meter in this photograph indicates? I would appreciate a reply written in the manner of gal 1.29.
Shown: gal 117.0
